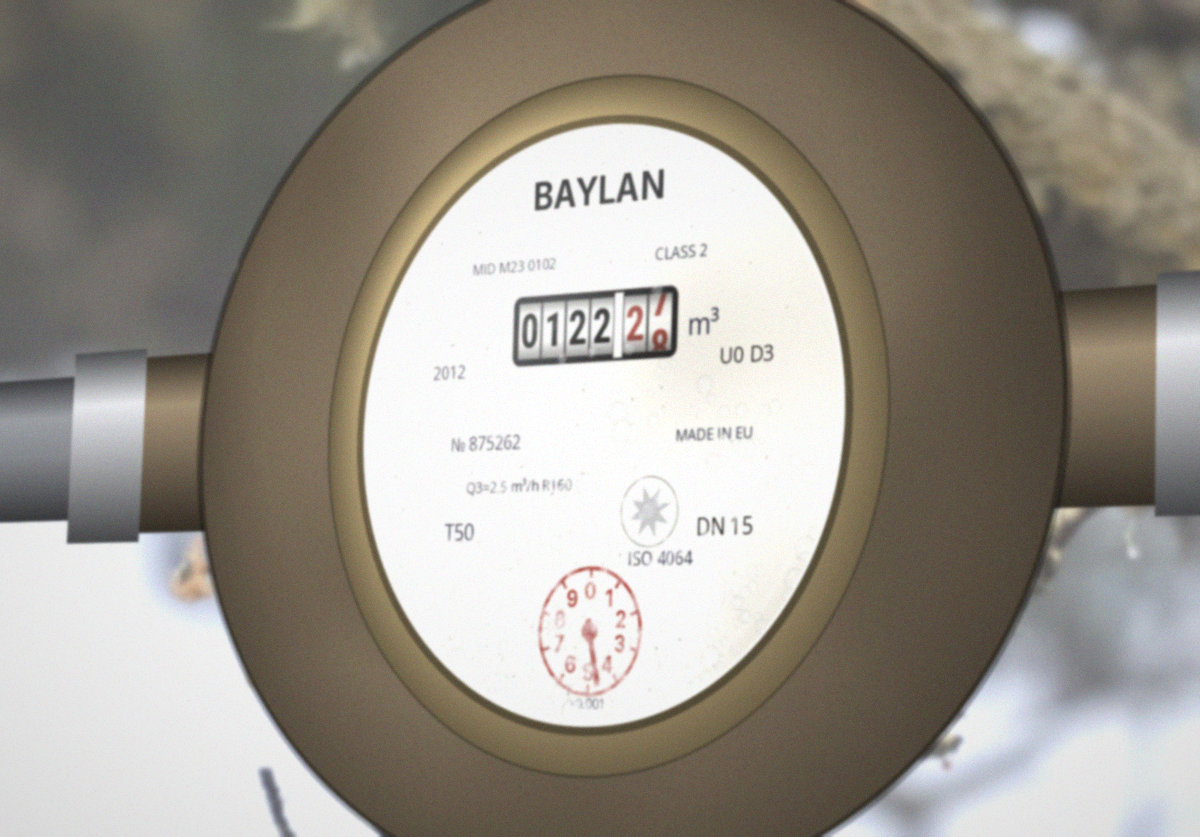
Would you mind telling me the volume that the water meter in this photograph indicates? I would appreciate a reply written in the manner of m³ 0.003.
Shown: m³ 122.274
